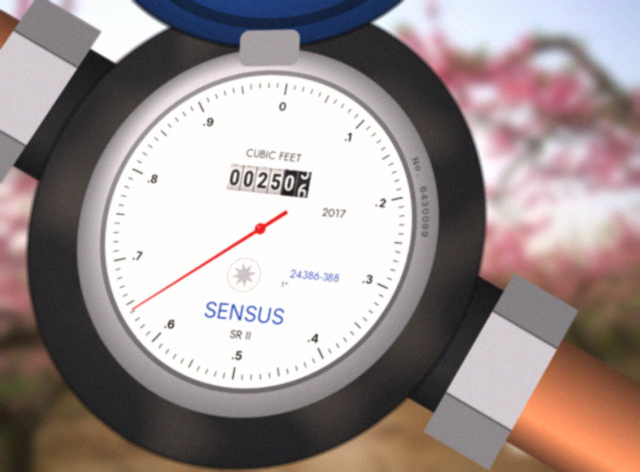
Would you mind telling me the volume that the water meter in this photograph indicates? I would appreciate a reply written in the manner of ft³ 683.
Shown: ft³ 2505.64
